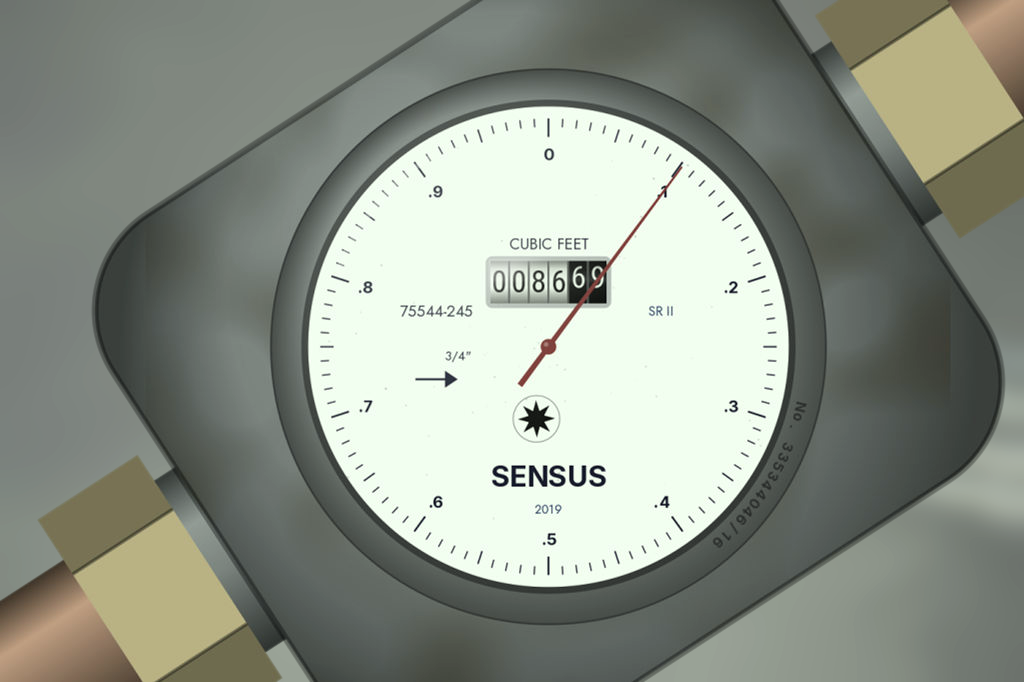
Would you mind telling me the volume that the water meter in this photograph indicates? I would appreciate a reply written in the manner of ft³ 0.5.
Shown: ft³ 8669.10
